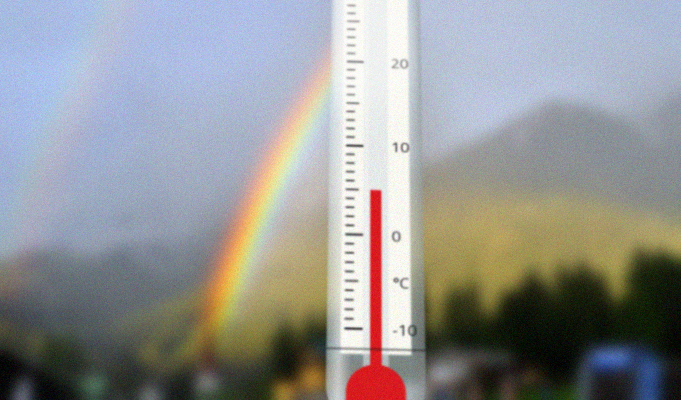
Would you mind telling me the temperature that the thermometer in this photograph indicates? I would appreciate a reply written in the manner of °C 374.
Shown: °C 5
